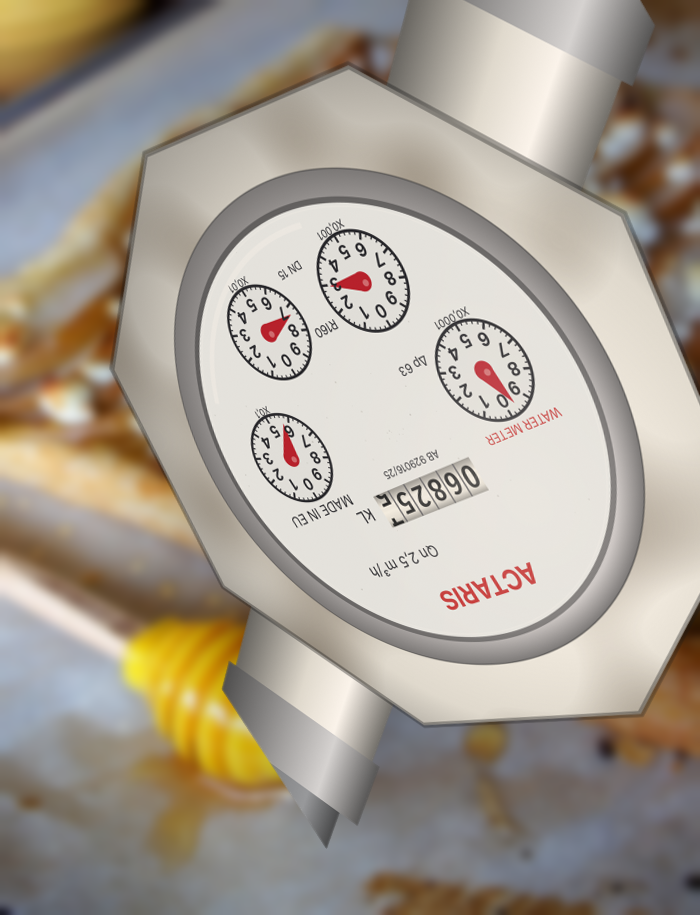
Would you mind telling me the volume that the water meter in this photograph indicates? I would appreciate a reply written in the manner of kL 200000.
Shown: kL 68254.5729
